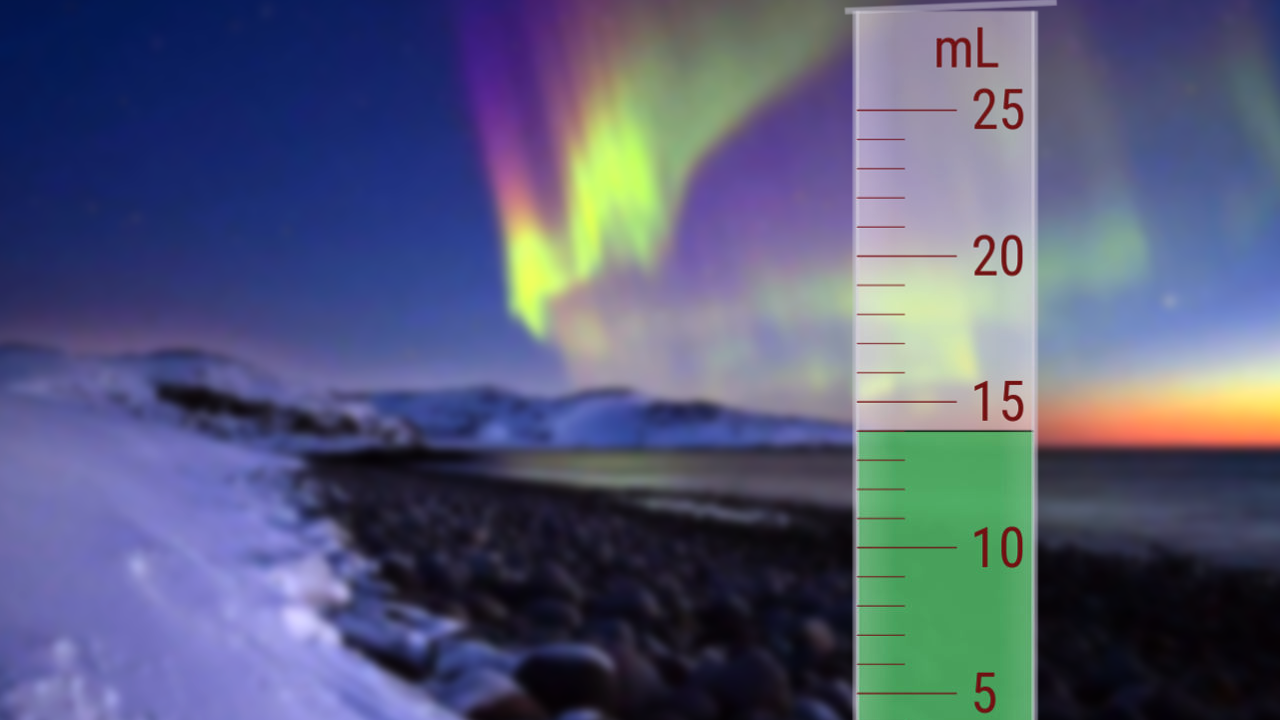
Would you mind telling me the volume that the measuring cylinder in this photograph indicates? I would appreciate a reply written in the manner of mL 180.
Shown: mL 14
